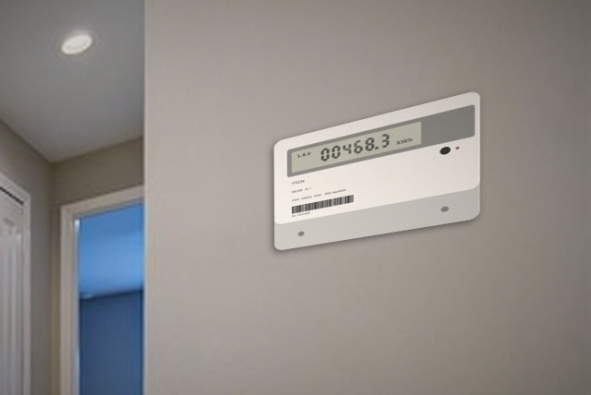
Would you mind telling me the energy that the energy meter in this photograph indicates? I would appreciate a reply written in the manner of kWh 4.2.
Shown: kWh 468.3
